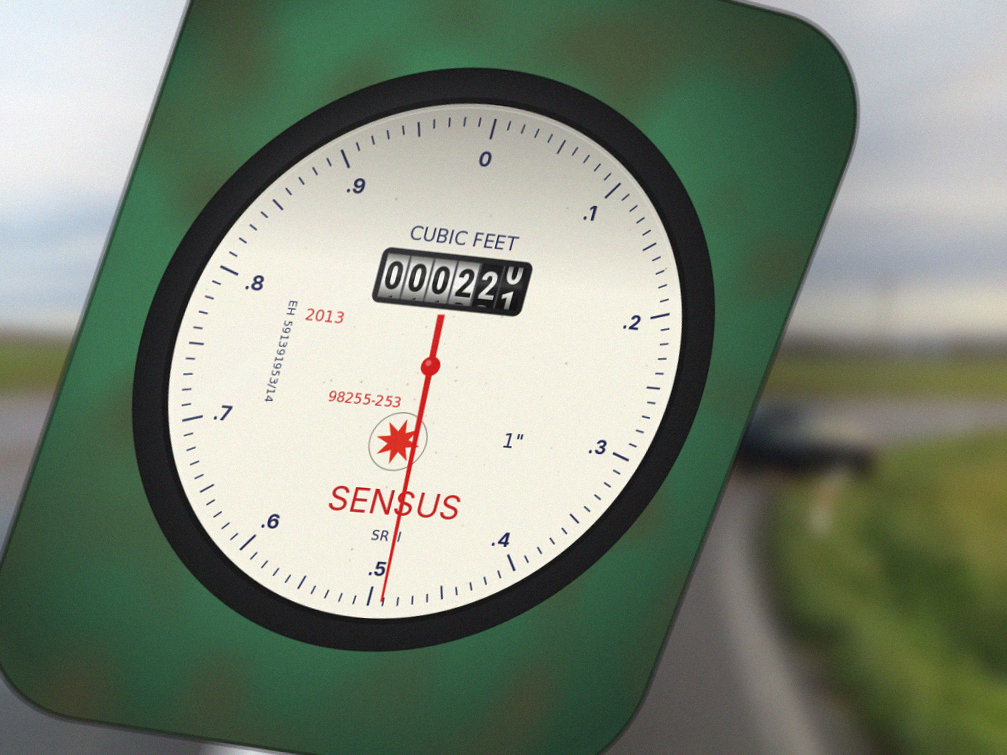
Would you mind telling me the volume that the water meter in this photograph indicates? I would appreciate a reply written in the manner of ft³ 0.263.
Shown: ft³ 220.49
